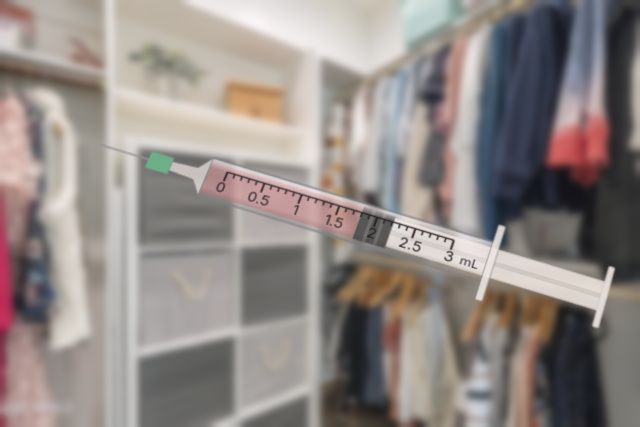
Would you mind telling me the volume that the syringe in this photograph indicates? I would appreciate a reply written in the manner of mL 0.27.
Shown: mL 1.8
